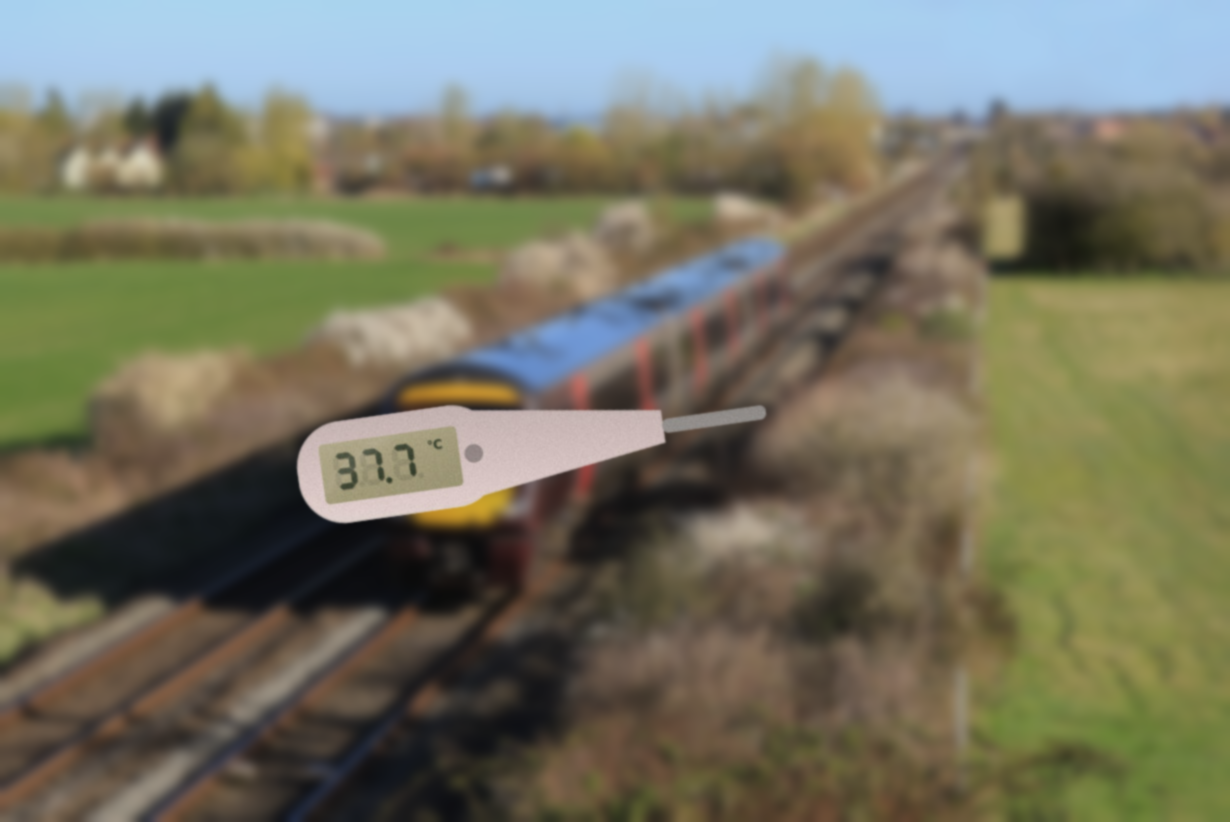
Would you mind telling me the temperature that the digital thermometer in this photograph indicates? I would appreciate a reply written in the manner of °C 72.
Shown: °C 37.7
